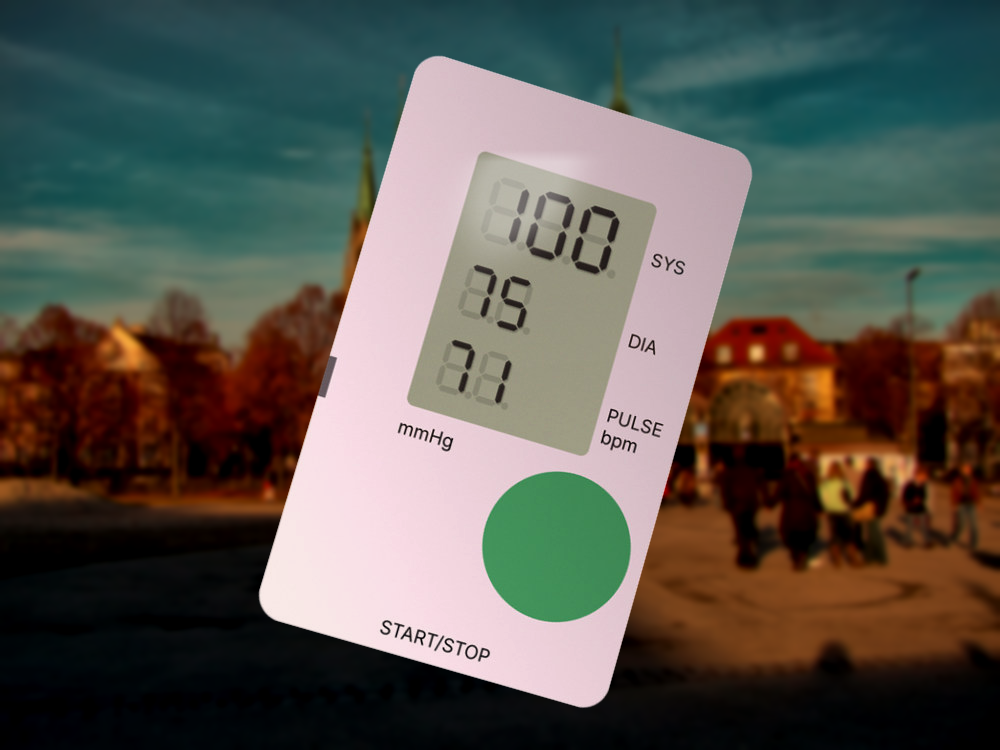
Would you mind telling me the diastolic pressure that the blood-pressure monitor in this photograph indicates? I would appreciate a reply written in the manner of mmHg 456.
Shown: mmHg 75
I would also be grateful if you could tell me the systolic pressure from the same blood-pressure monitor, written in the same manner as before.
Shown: mmHg 100
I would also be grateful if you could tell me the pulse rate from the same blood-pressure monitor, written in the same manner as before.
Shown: bpm 71
